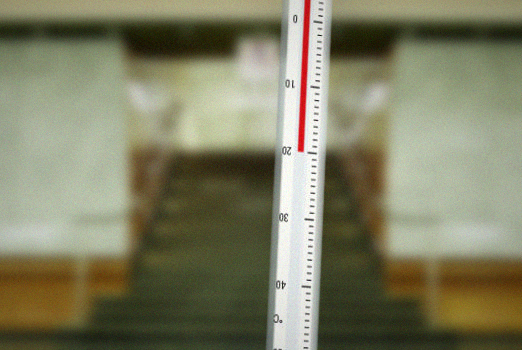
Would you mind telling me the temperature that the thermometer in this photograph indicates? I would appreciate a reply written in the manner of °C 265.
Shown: °C 20
